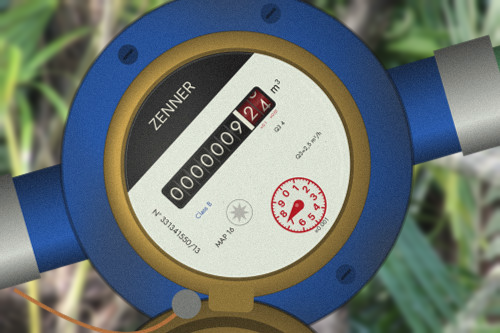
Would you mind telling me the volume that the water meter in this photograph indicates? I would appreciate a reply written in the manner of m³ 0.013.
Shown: m³ 9.237
